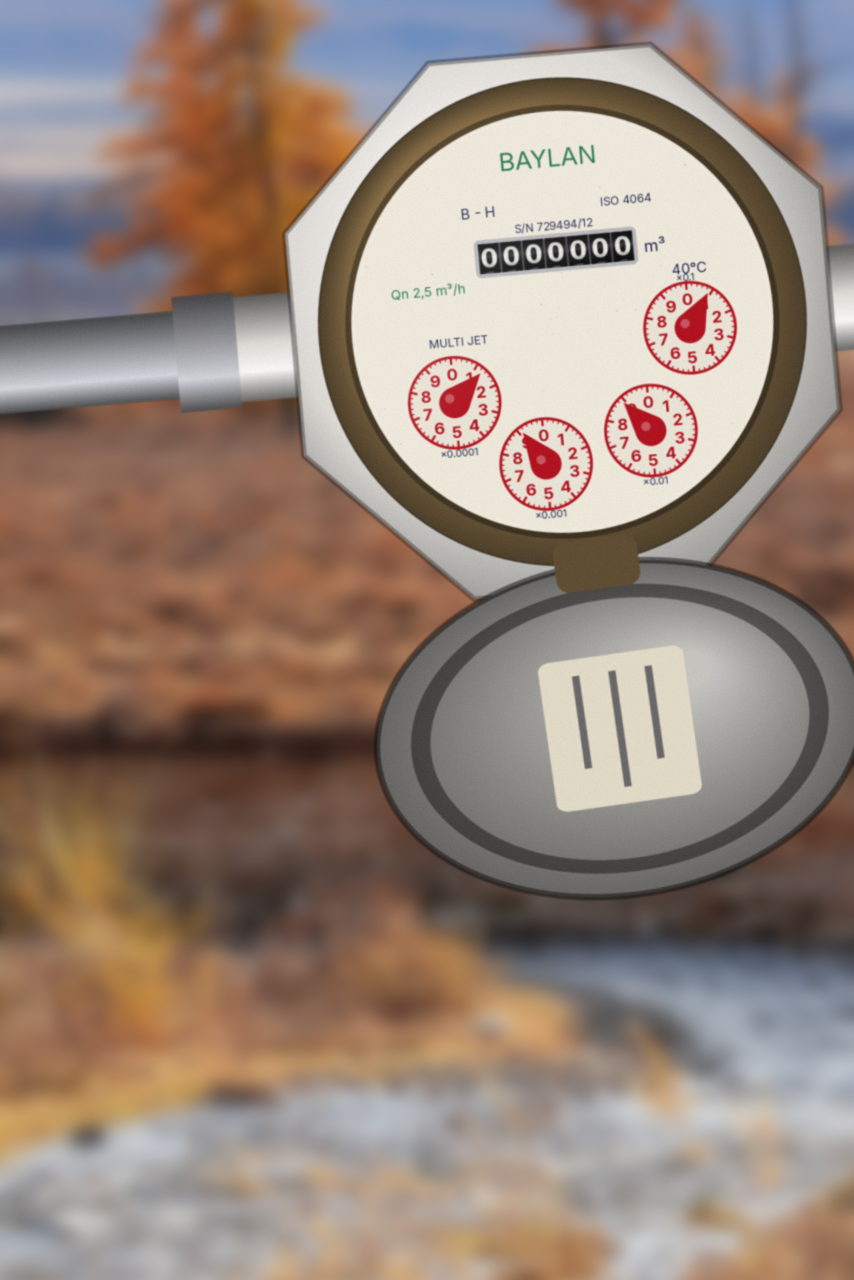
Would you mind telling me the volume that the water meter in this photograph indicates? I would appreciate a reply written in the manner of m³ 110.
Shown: m³ 0.0891
